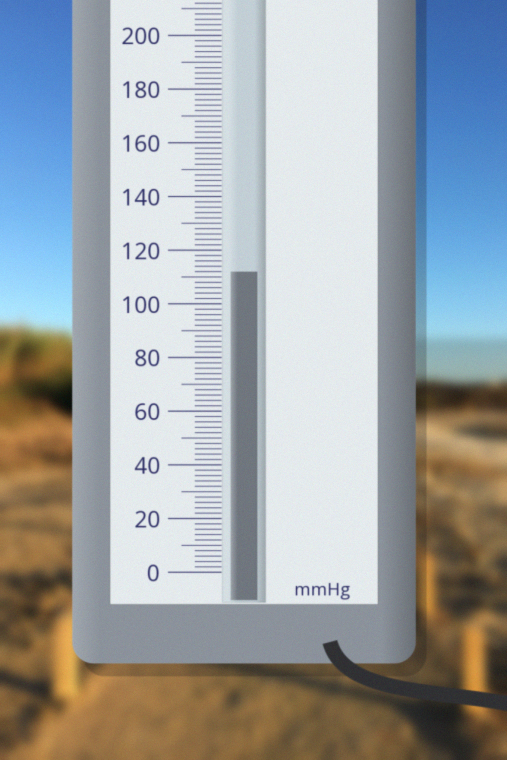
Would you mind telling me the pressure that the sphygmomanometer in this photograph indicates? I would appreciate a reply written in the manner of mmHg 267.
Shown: mmHg 112
